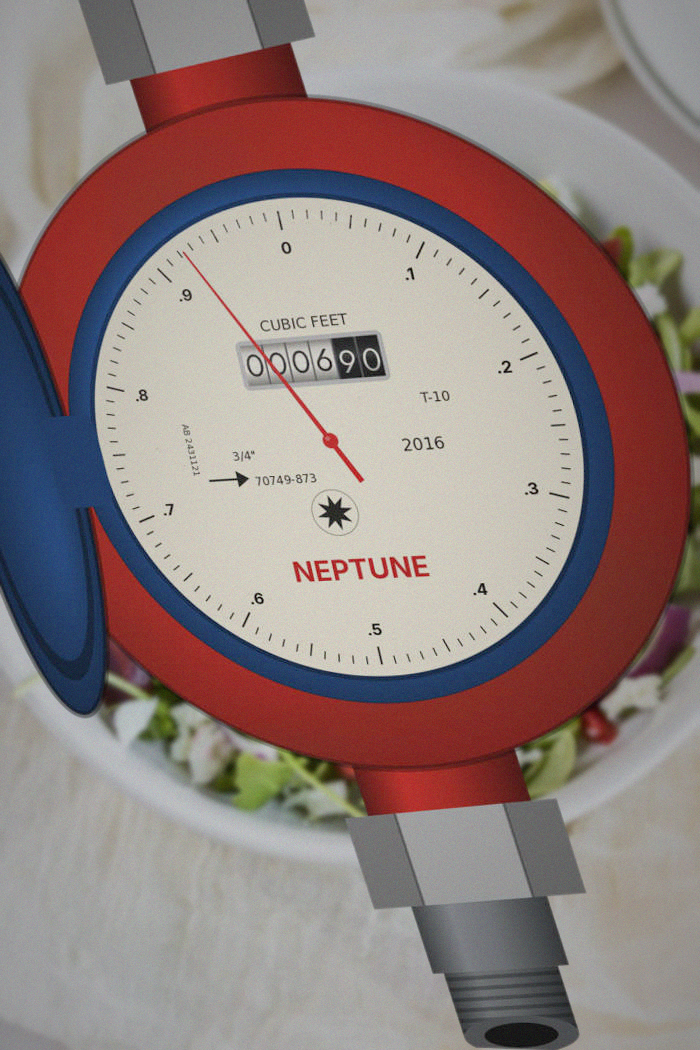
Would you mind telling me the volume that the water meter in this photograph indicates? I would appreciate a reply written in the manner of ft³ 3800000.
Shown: ft³ 689.92
